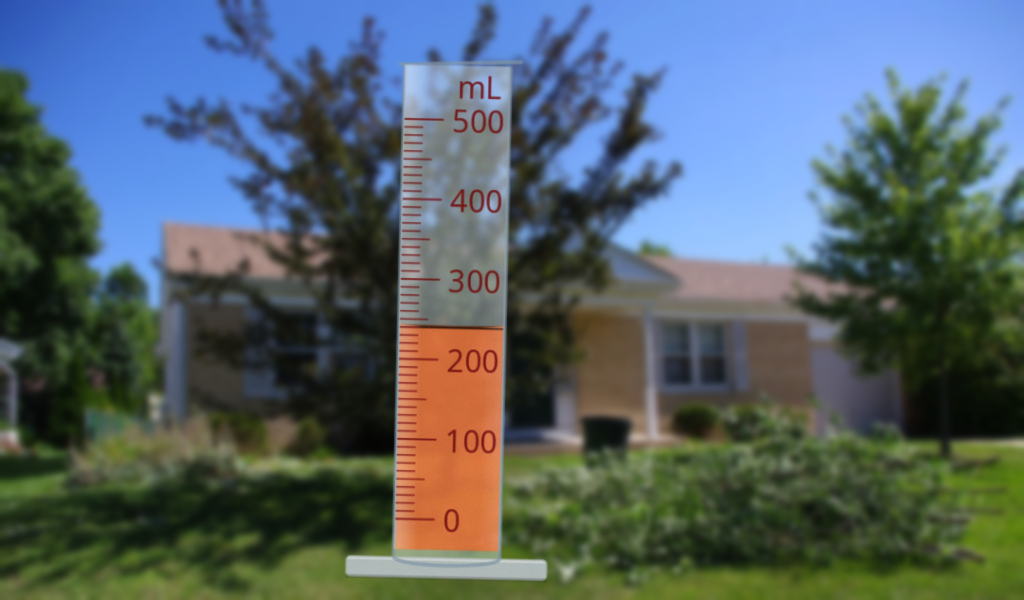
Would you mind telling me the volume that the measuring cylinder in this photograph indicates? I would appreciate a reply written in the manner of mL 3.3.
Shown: mL 240
